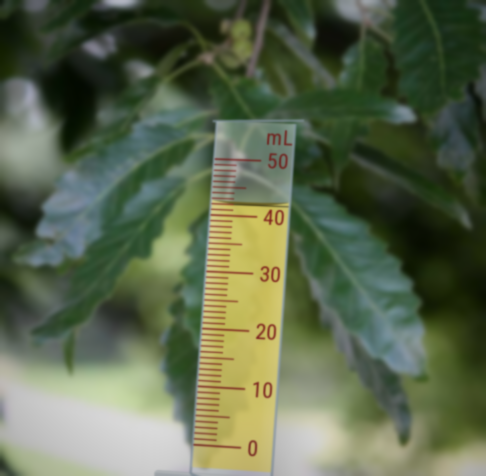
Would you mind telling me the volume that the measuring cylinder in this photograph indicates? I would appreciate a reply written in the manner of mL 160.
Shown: mL 42
